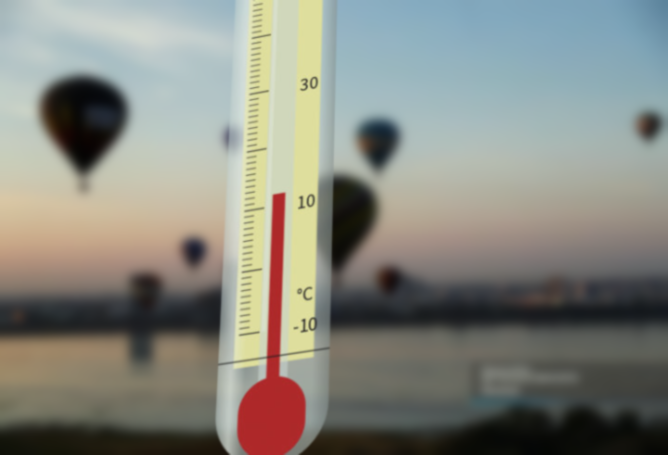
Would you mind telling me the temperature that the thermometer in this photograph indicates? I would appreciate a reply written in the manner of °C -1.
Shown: °C 12
